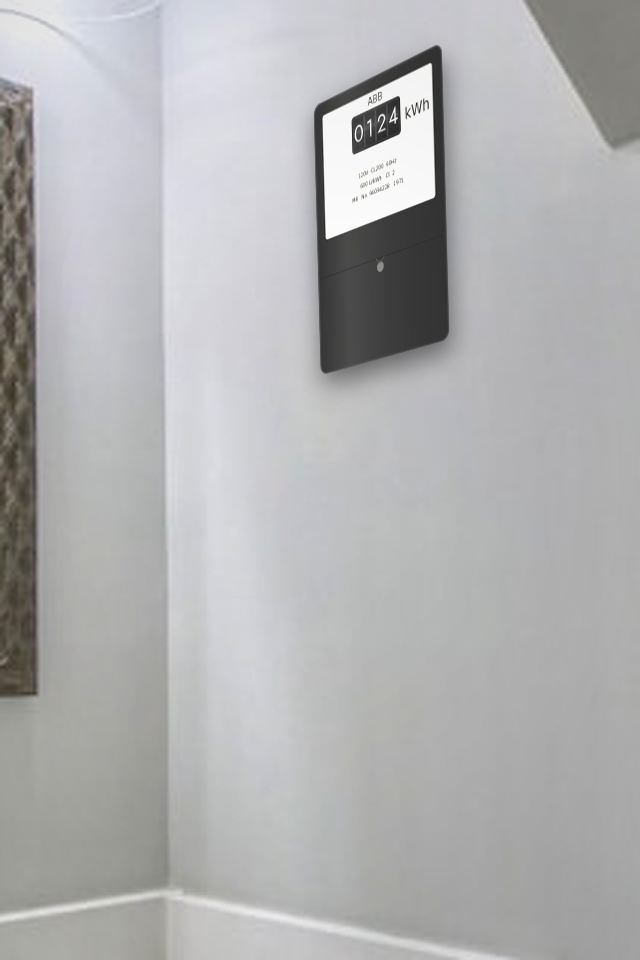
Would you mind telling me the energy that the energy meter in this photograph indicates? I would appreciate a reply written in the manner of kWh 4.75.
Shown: kWh 124
